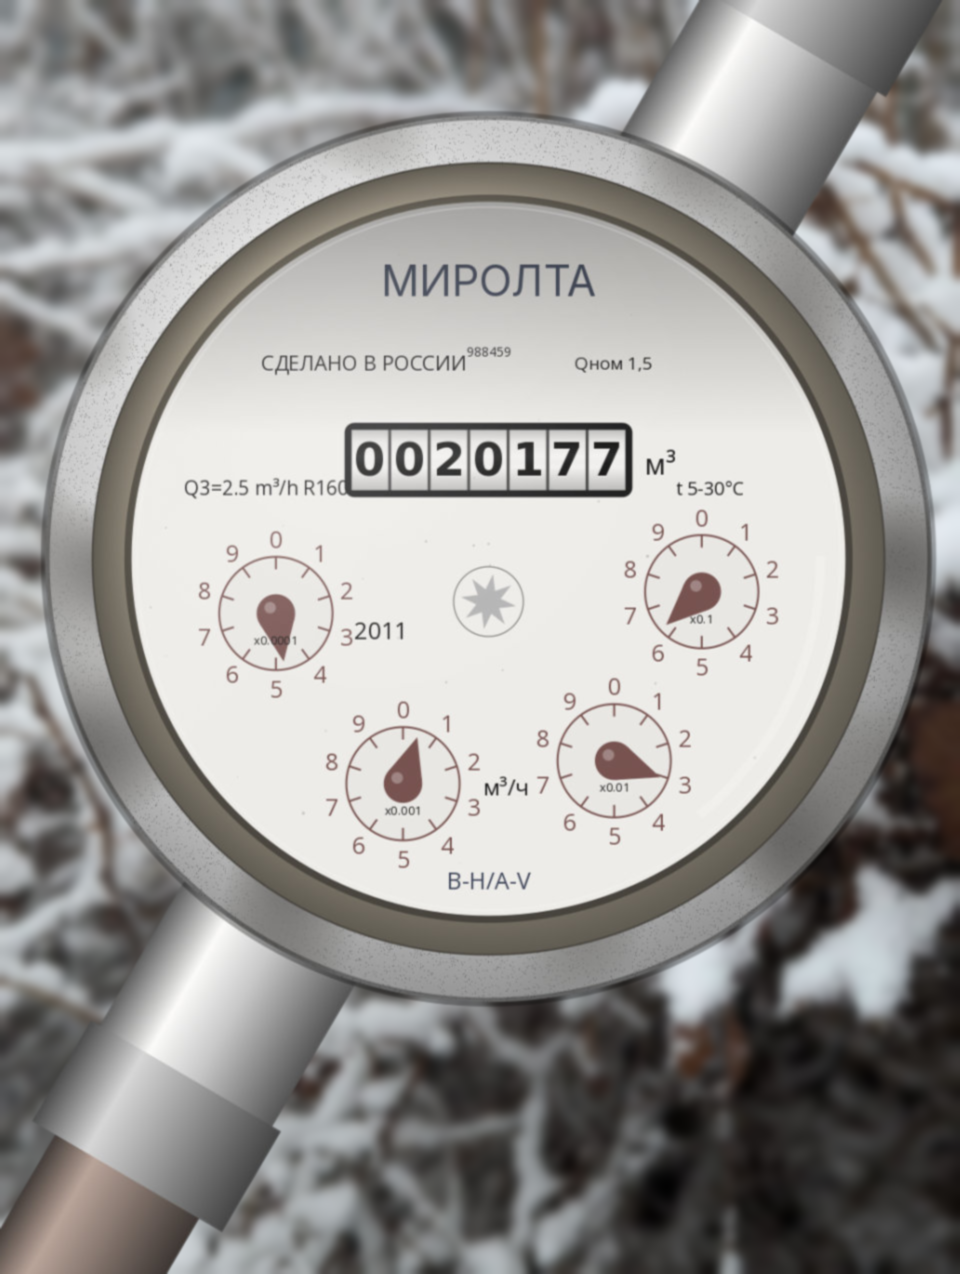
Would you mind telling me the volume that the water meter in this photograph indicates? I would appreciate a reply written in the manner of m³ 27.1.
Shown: m³ 20177.6304
